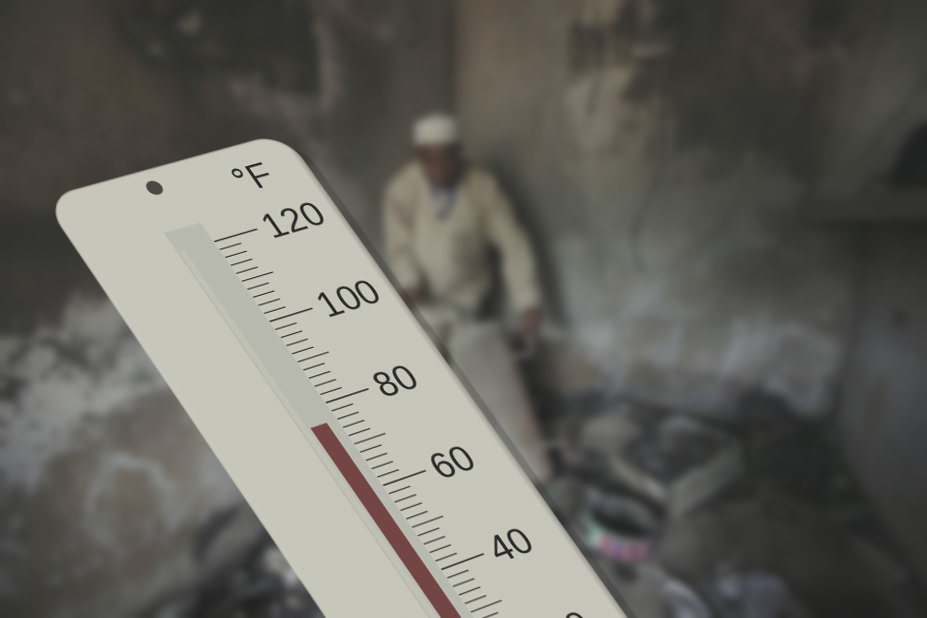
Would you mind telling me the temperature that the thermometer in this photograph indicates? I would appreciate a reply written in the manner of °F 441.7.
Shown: °F 76
